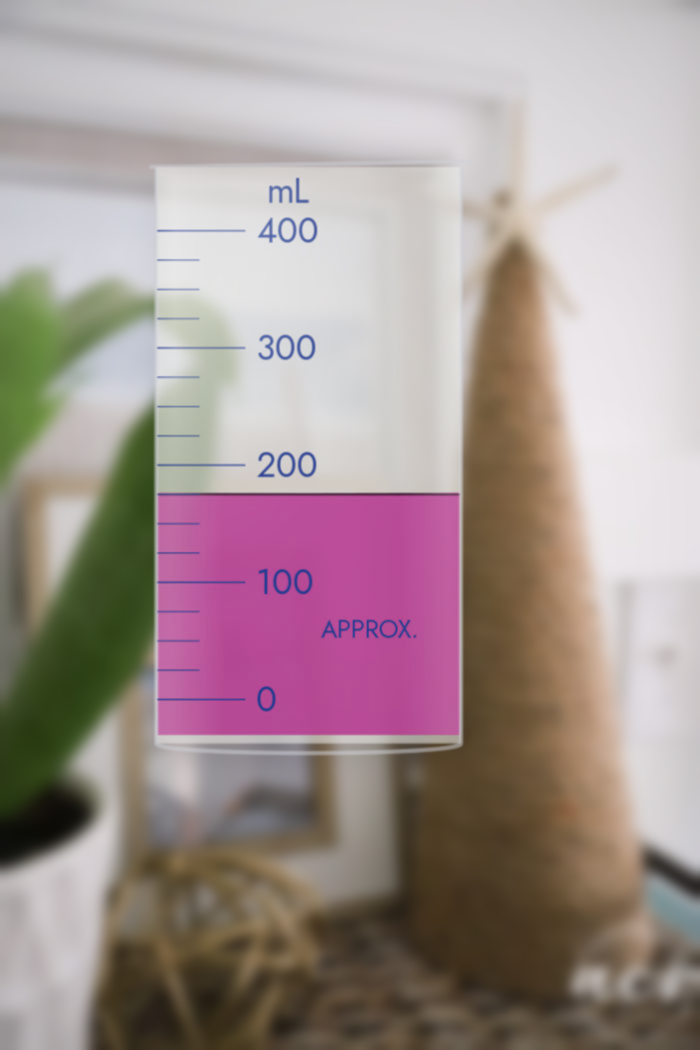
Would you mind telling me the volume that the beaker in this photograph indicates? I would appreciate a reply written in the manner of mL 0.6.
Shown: mL 175
